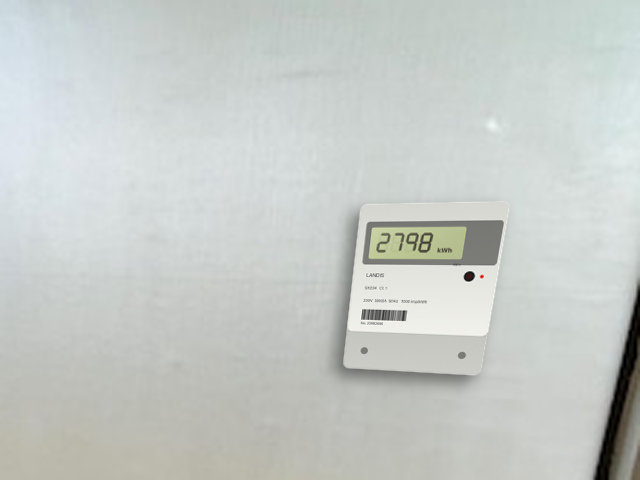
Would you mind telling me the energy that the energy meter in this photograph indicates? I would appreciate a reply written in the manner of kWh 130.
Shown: kWh 2798
